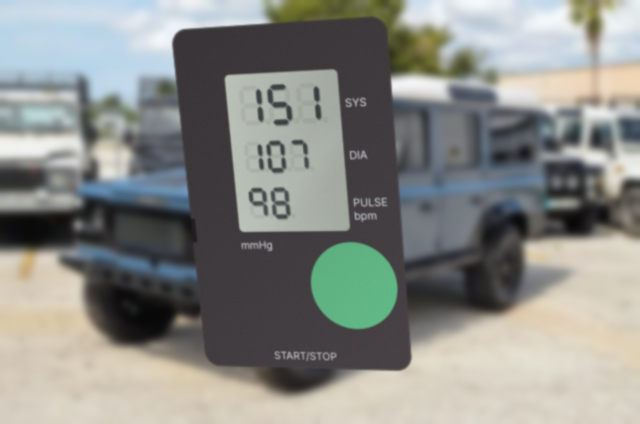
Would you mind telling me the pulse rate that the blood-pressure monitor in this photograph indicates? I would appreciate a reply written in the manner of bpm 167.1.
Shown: bpm 98
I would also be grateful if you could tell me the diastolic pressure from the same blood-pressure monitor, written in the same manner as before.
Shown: mmHg 107
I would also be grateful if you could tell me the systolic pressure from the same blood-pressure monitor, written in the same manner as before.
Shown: mmHg 151
